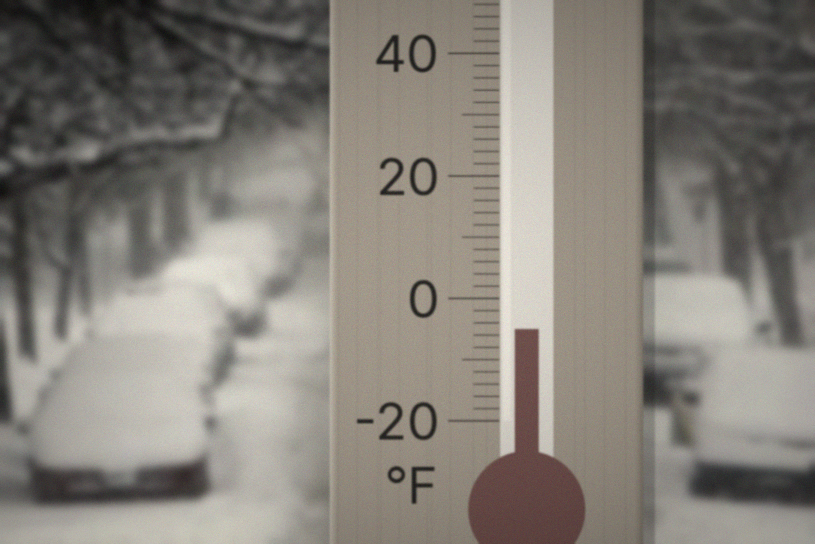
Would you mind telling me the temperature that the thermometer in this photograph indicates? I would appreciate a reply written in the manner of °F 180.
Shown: °F -5
